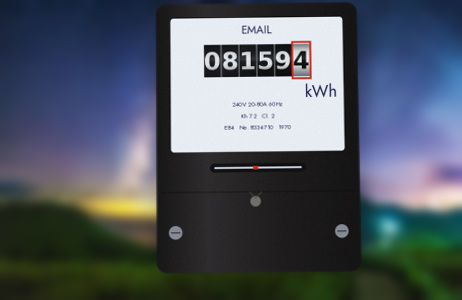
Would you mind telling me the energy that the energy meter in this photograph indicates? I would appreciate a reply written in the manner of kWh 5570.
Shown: kWh 8159.4
